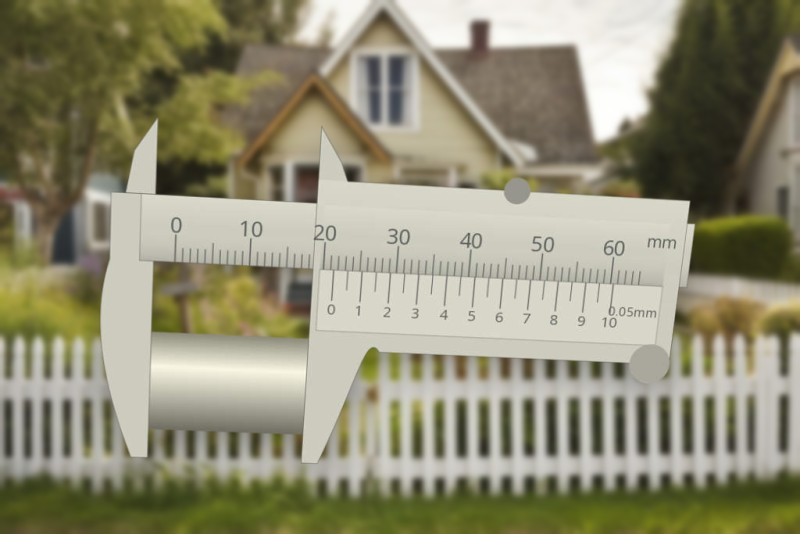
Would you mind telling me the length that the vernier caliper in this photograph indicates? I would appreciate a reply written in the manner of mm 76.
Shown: mm 21.4
